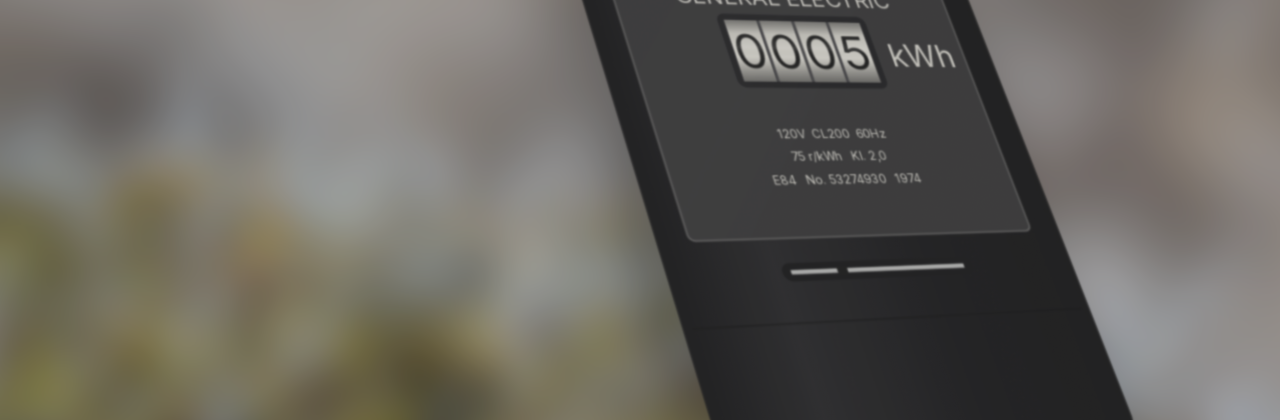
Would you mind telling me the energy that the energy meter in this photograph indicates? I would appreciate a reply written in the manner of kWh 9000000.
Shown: kWh 5
